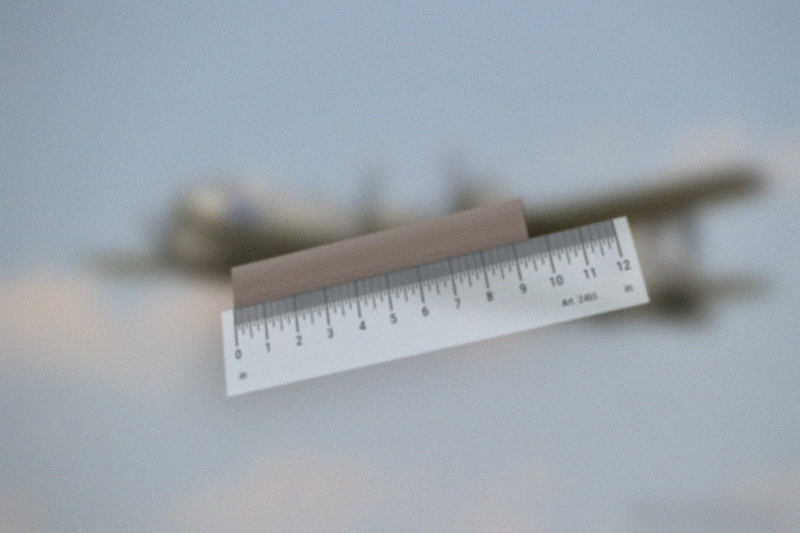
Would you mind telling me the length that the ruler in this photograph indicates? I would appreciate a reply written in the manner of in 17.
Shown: in 9.5
